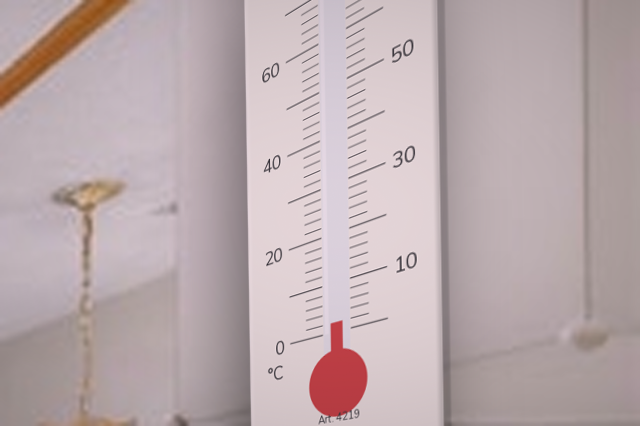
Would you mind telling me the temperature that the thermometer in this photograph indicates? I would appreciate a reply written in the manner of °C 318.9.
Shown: °C 2
